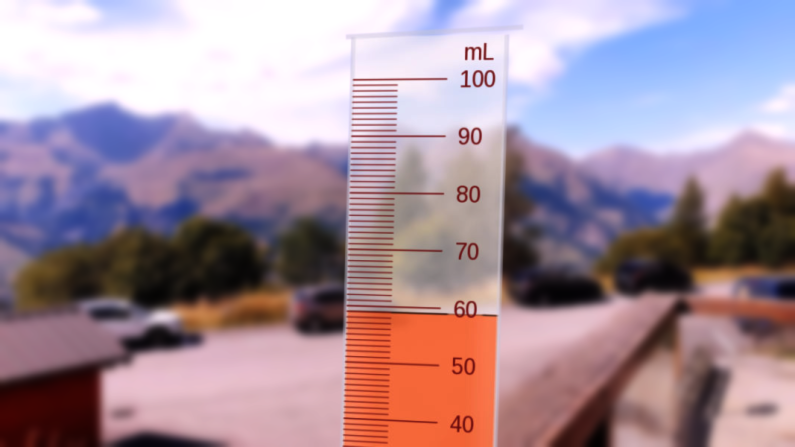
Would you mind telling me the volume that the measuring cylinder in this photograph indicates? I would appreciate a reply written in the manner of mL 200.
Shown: mL 59
